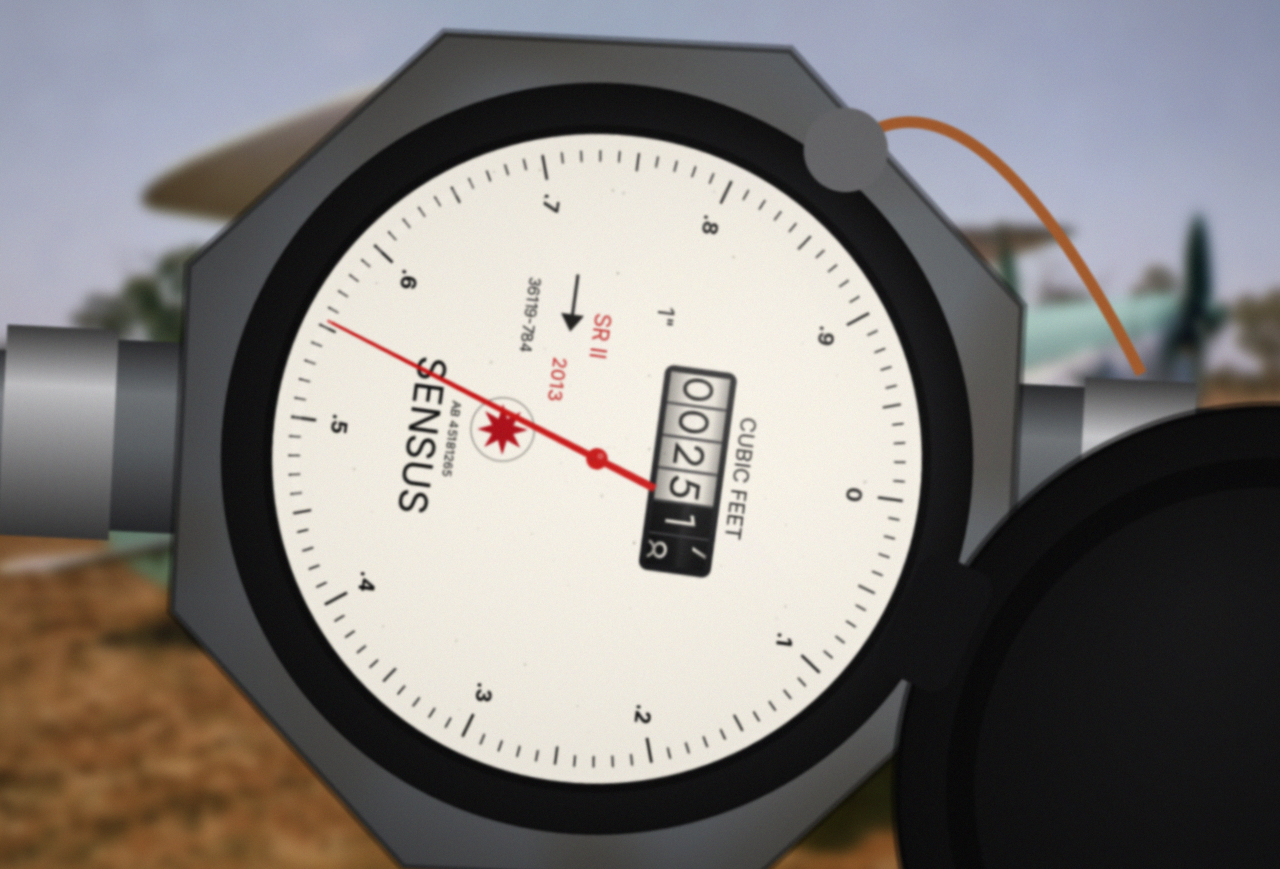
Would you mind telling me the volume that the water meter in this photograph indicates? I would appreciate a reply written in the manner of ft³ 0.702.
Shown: ft³ 2517.55
